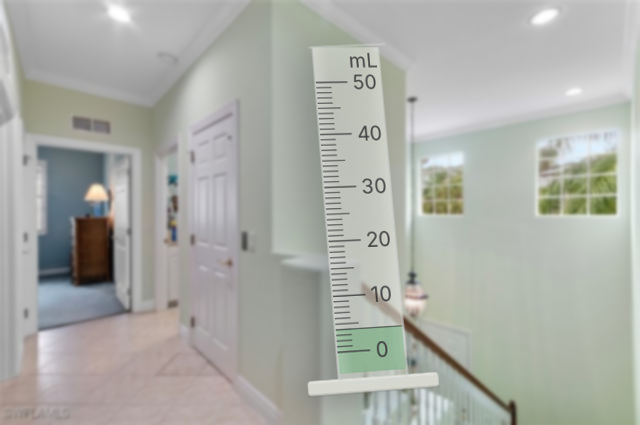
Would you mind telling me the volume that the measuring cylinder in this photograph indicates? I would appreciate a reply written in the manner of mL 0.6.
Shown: mL 4
